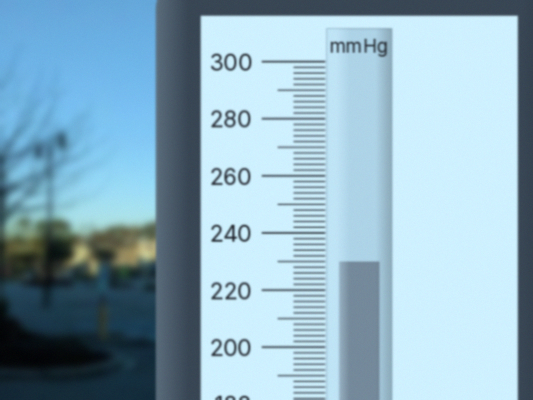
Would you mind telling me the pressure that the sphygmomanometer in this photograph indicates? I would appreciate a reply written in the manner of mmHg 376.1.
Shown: mmHg 230
